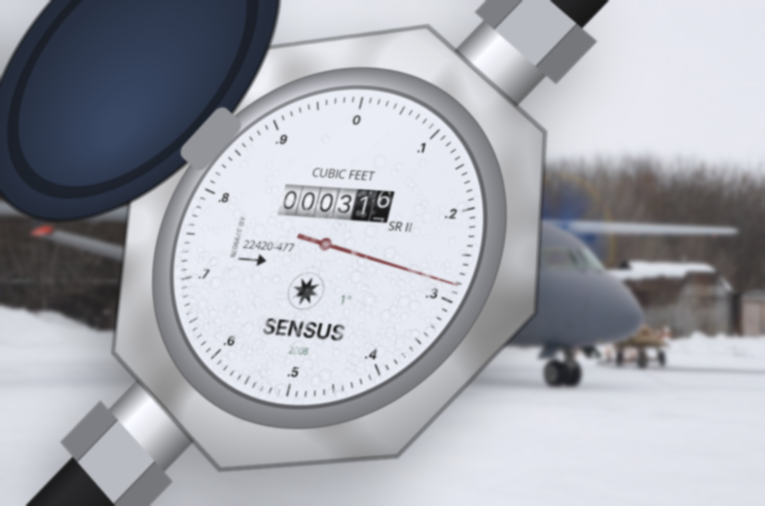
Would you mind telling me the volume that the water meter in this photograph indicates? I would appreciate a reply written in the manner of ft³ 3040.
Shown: ft³ 316.28
